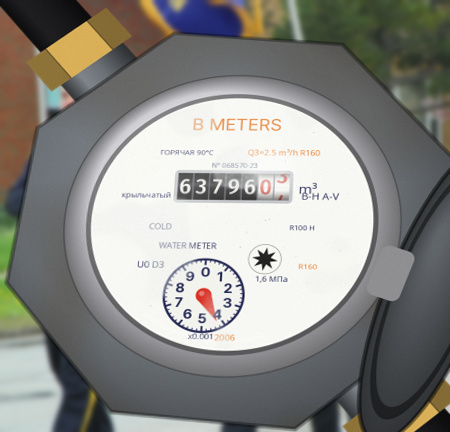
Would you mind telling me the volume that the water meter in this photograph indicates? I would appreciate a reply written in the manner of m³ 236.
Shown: m³ 63796.034
